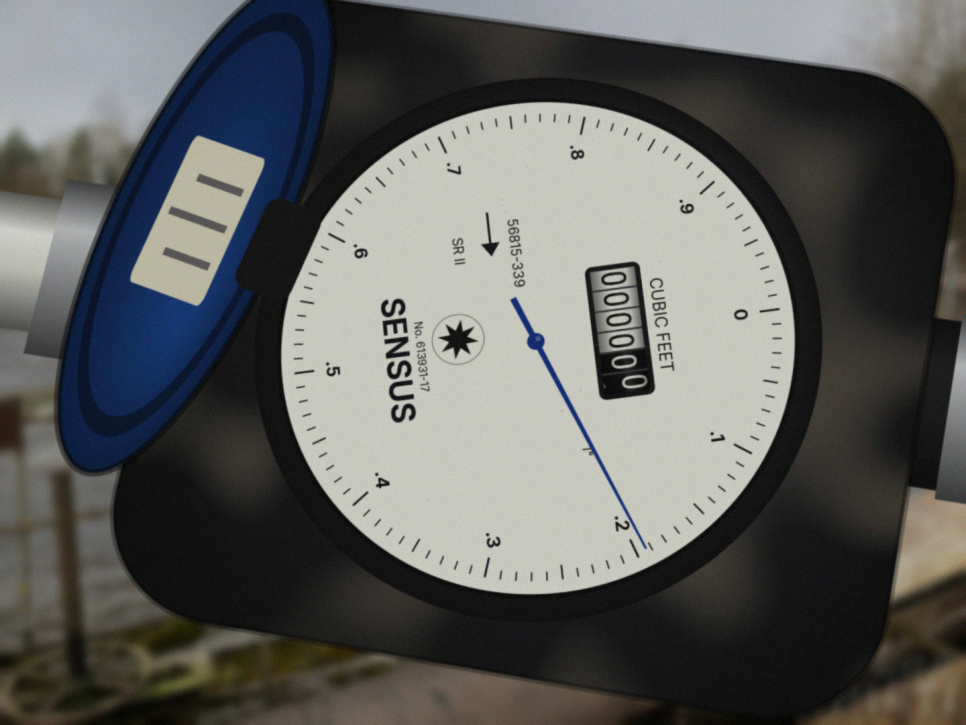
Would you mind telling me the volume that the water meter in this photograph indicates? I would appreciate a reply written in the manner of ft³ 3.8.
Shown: ft³ 0.19
